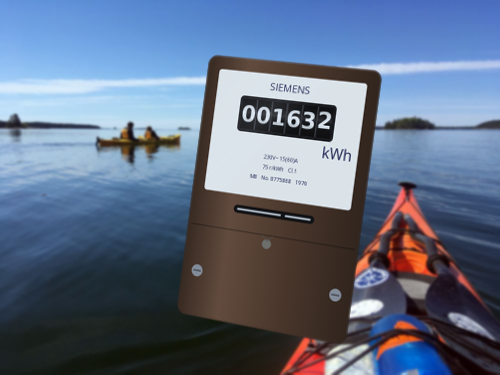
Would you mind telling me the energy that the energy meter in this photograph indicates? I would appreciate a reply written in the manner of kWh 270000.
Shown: kWh 1632
